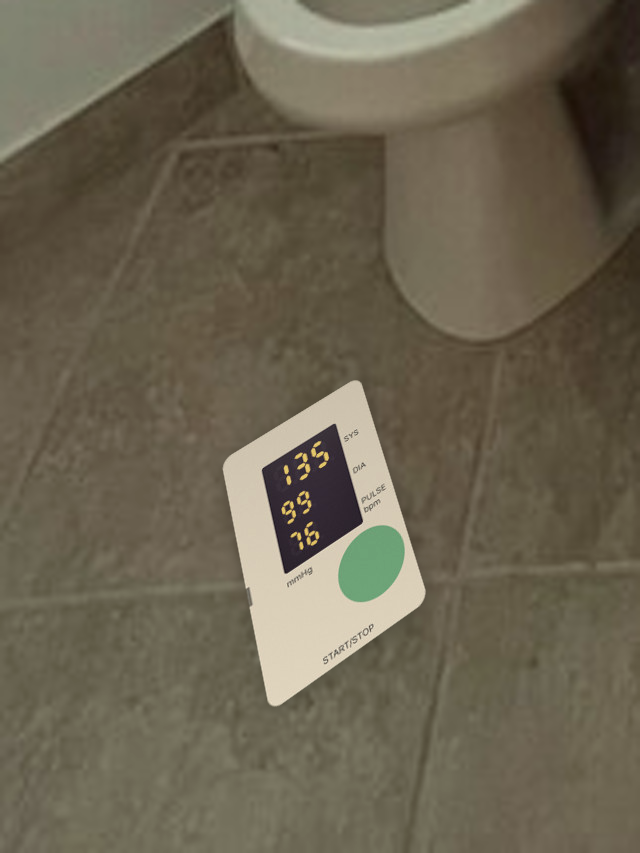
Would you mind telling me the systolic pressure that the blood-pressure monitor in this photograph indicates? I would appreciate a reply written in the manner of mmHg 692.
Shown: mmHg 135
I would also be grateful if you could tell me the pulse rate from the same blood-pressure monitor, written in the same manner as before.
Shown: bpm 76
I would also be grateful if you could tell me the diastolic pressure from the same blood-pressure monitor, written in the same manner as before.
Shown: mmHg 99
